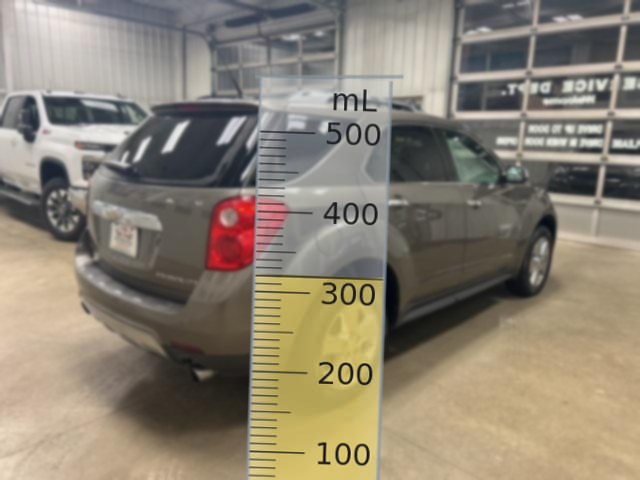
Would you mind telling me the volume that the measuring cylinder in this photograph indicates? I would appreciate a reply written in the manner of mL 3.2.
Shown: mL 320
